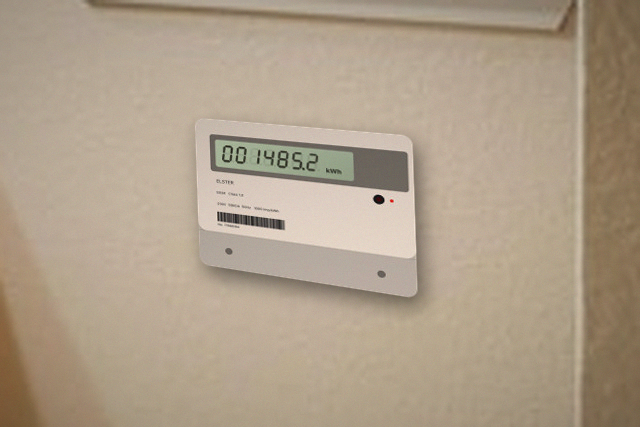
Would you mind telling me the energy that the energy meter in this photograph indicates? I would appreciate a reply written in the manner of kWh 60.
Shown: kWh 1485.2
